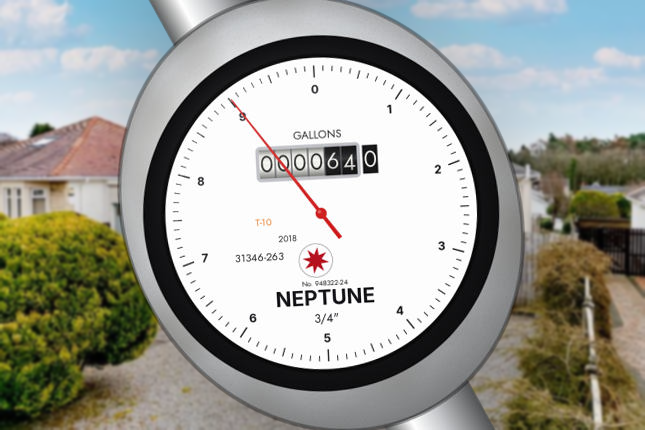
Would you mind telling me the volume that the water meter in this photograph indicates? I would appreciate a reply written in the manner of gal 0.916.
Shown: gal 639.0
